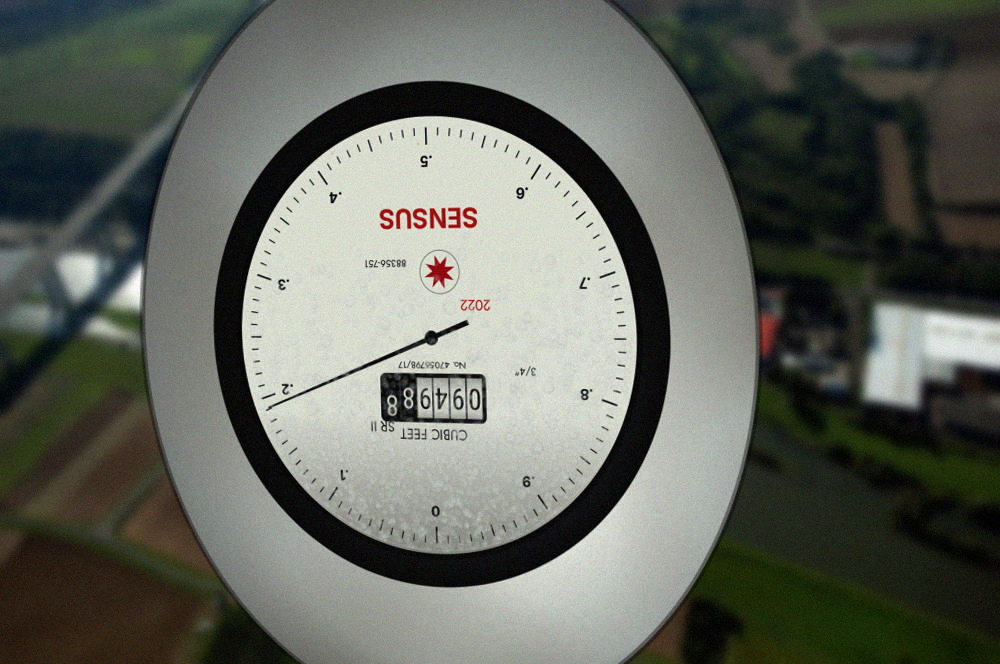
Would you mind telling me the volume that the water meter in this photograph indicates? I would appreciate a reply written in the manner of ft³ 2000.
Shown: ft³ 94988.19
